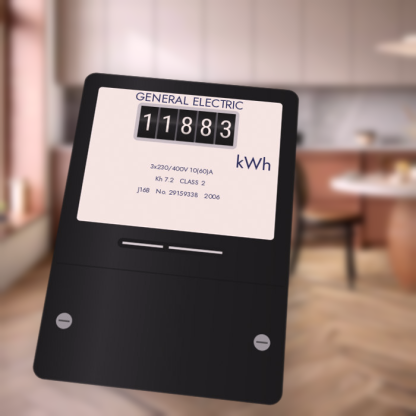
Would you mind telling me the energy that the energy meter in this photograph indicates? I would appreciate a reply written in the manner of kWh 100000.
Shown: kWh 11883
